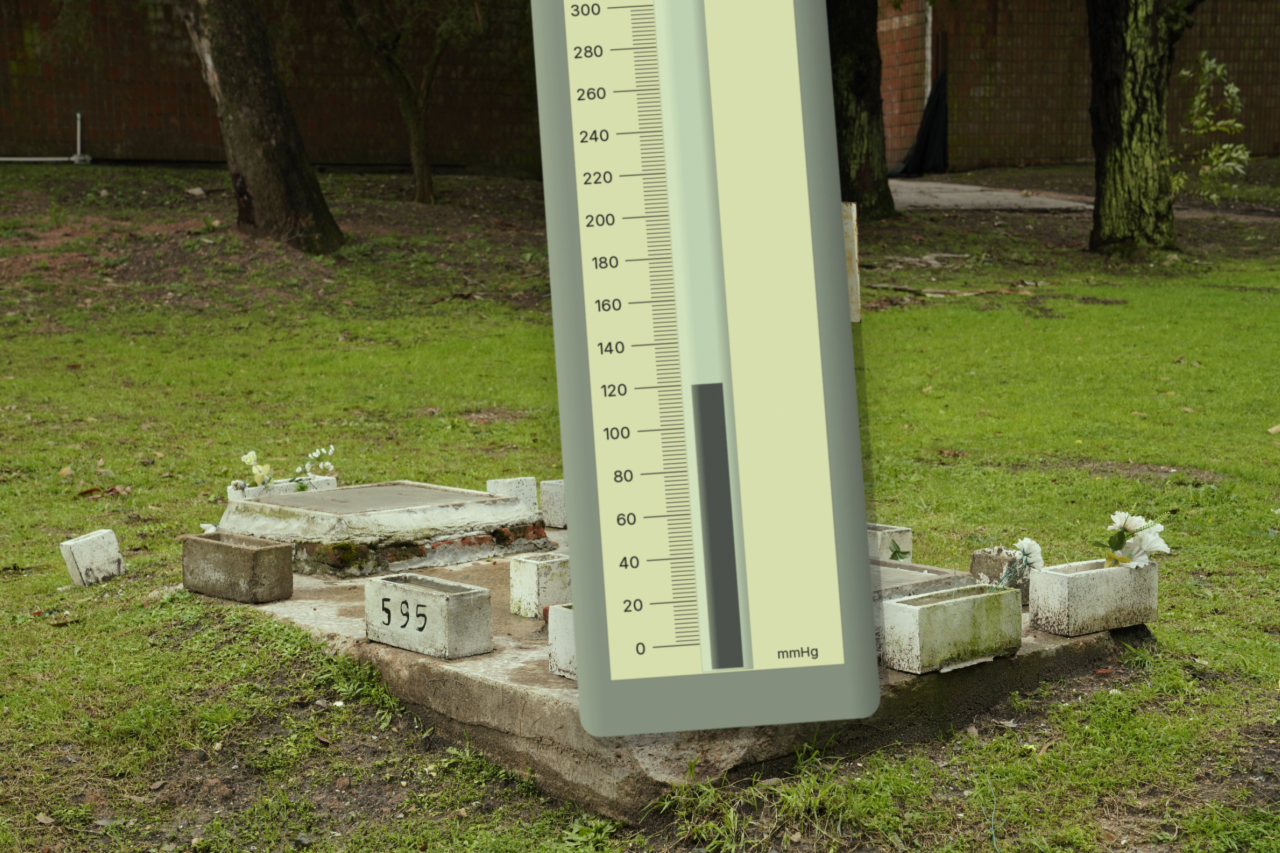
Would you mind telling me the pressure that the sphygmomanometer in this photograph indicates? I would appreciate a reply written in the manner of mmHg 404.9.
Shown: mmHg 120
